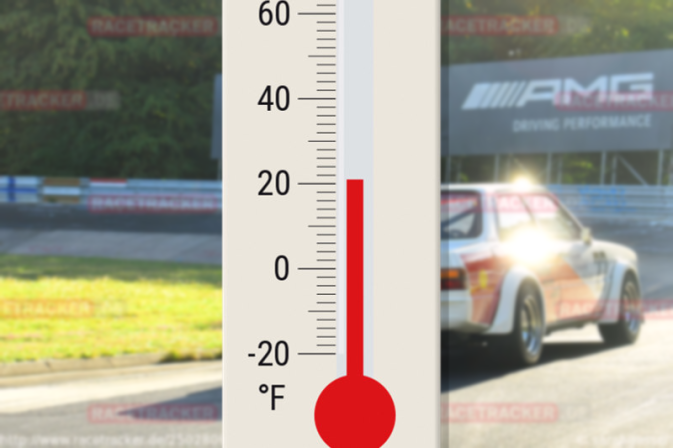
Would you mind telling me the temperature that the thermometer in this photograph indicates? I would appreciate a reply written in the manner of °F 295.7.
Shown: °F 21
